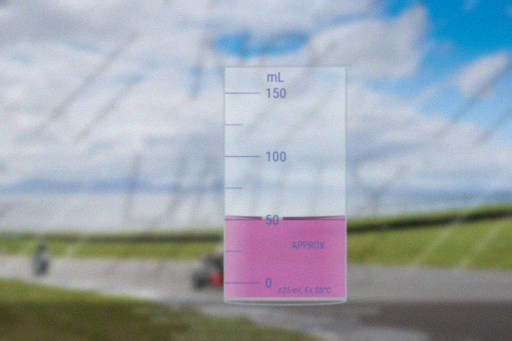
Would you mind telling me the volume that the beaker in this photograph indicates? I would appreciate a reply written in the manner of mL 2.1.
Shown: mL 50
